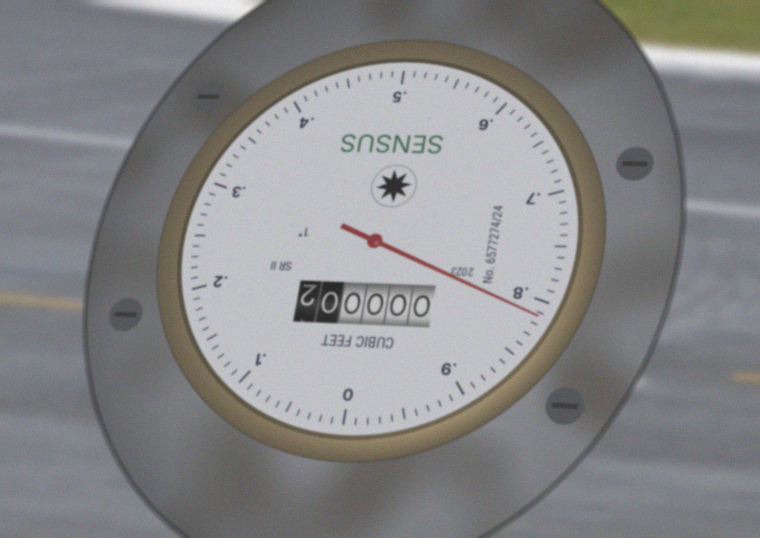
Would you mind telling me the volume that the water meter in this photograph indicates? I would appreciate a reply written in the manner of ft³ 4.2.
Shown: ft³ 1.81
